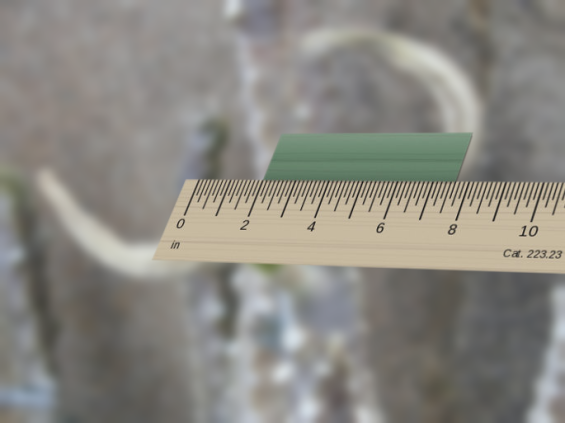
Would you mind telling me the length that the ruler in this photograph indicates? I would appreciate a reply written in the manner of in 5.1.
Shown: in 5.625
